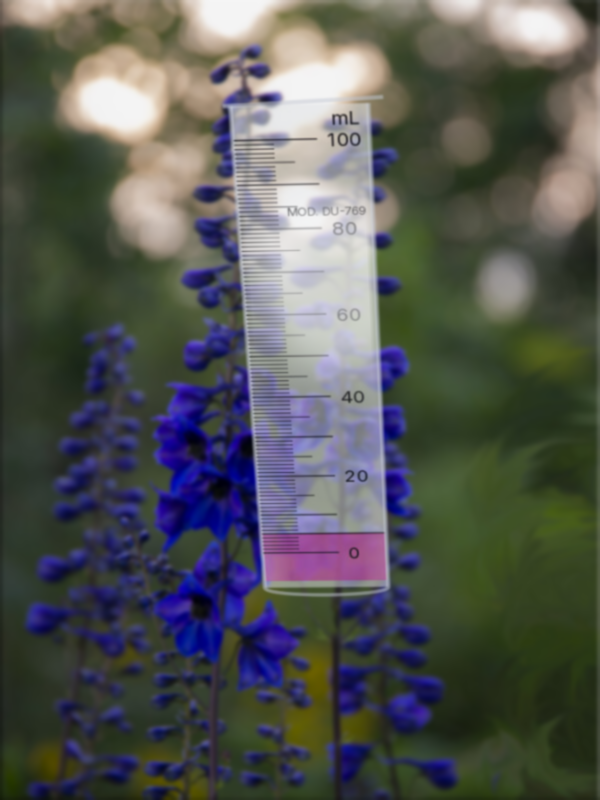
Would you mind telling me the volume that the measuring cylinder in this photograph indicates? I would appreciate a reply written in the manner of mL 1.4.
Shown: mL 5
